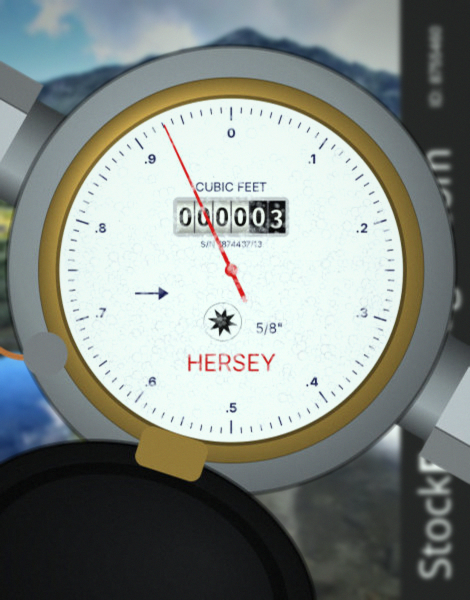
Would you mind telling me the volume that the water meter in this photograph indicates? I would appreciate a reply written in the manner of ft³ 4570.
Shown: ft³ 2.93
